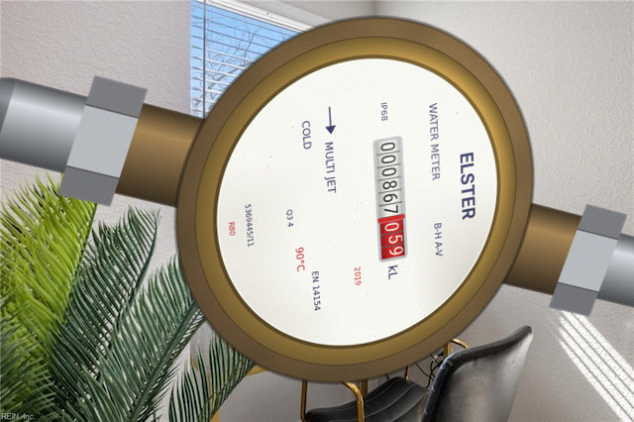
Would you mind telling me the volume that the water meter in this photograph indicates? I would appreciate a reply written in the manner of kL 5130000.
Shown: kL 867.059
